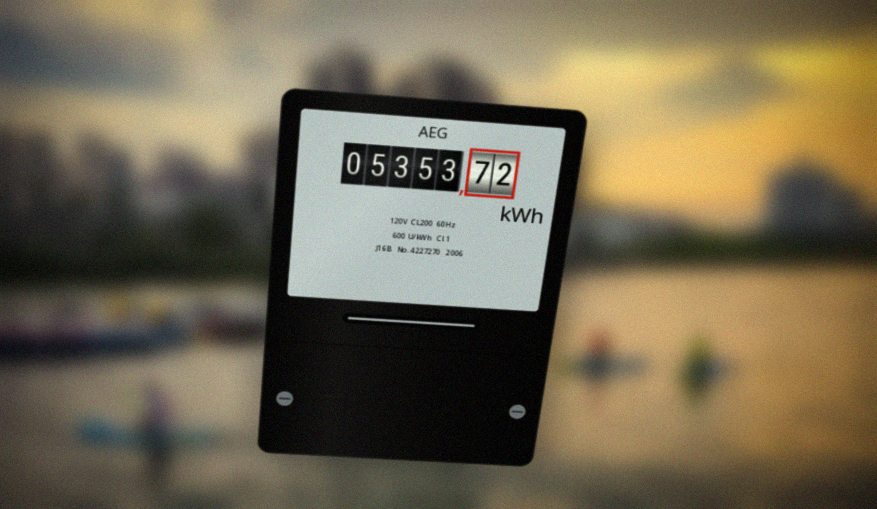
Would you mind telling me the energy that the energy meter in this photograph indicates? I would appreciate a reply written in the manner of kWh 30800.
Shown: kWh 5353.72
